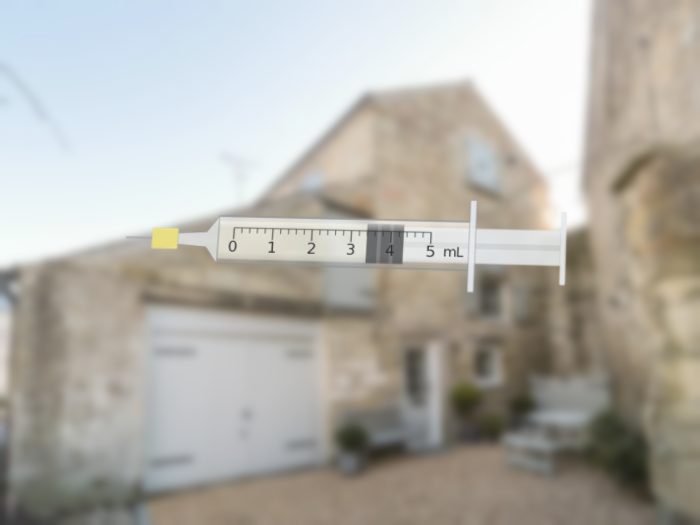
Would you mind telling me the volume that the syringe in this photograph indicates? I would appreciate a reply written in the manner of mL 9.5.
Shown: mL 3.4
